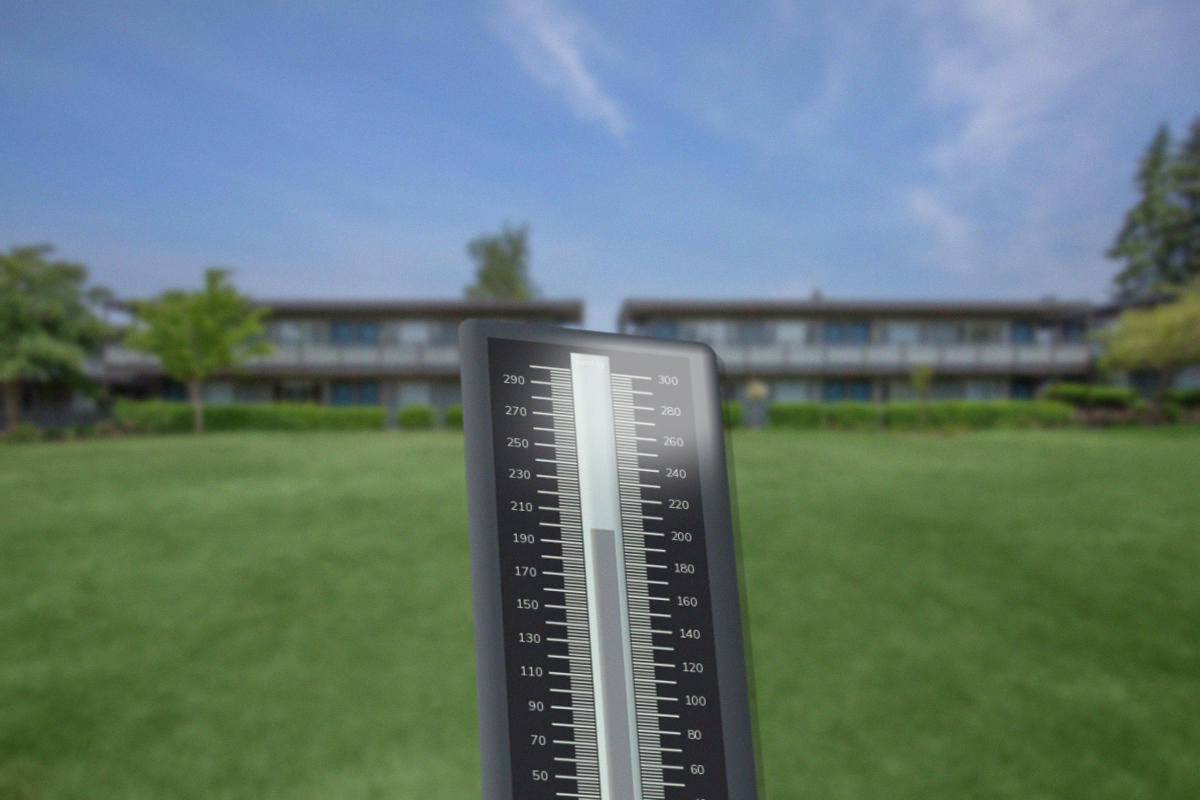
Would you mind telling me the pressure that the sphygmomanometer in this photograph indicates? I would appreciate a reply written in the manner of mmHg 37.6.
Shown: mmHg 200
